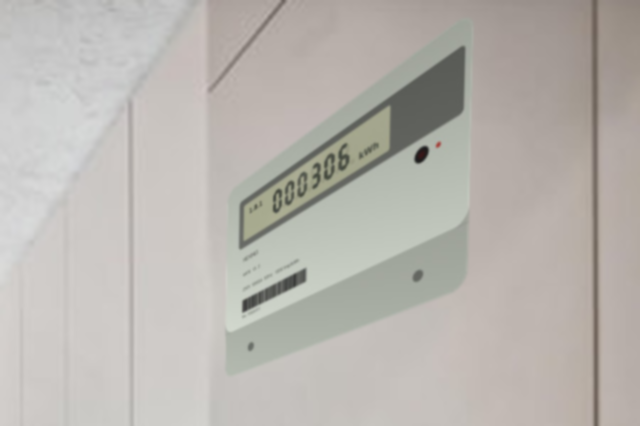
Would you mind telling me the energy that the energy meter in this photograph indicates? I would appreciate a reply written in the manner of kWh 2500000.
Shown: kWh 306
